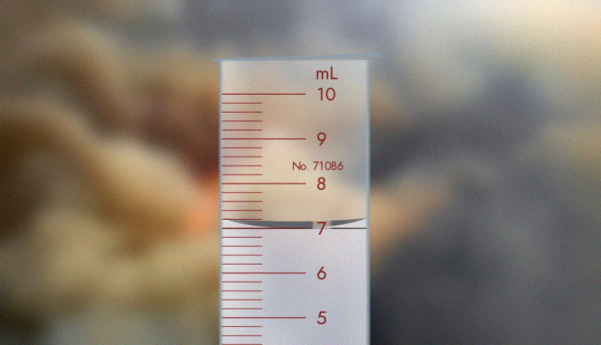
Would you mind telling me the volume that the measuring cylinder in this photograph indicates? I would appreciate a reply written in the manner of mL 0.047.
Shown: mL 7
